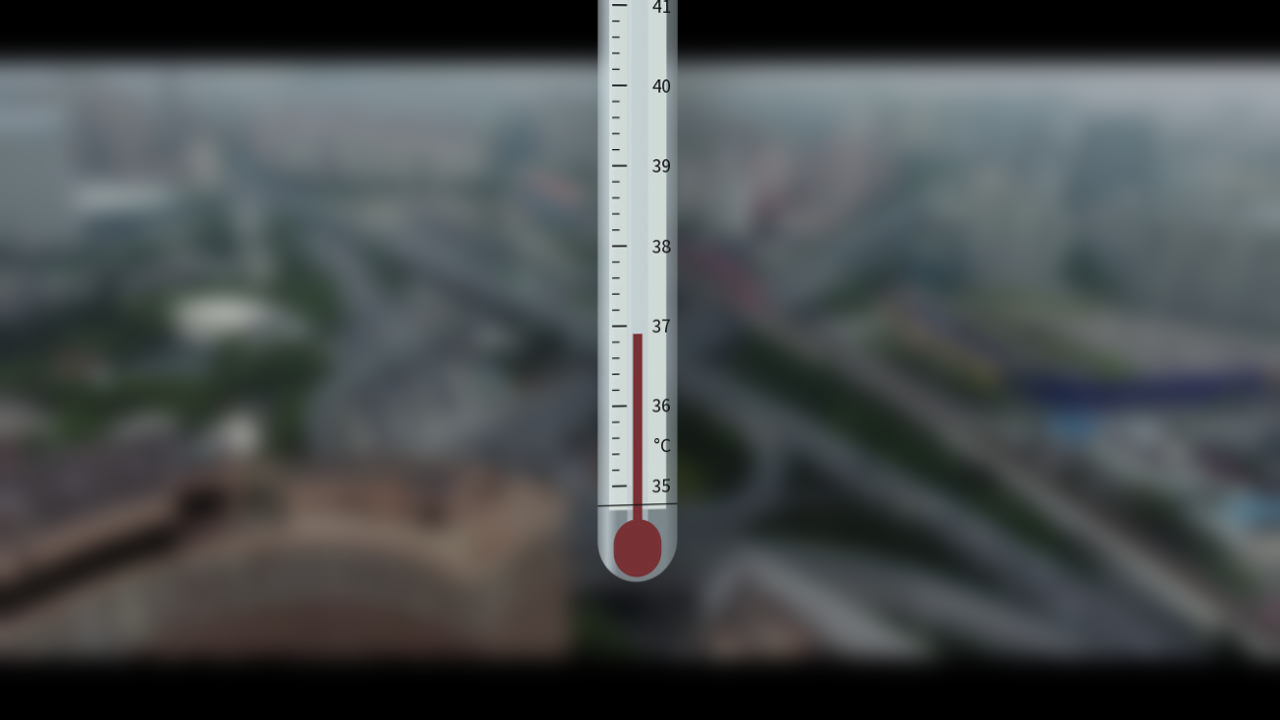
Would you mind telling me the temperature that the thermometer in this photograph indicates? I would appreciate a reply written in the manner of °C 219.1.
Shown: °C 36.9
